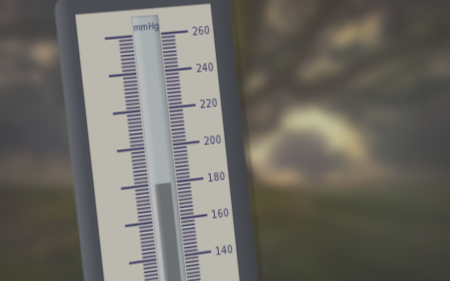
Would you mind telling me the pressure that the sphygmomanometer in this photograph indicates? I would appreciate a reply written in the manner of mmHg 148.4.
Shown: mmHg 180
